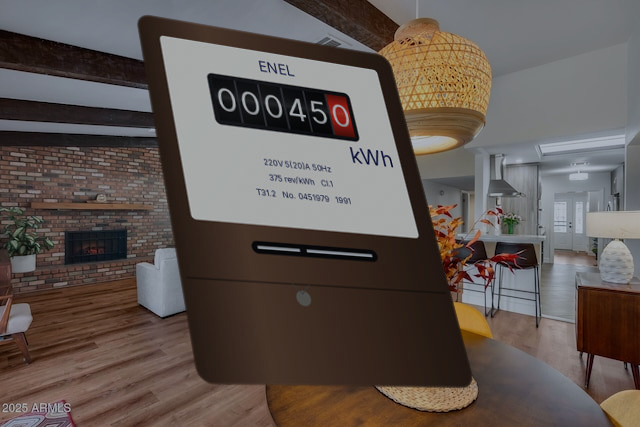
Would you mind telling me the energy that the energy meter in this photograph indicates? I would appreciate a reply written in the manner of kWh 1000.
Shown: kWh 45.0
